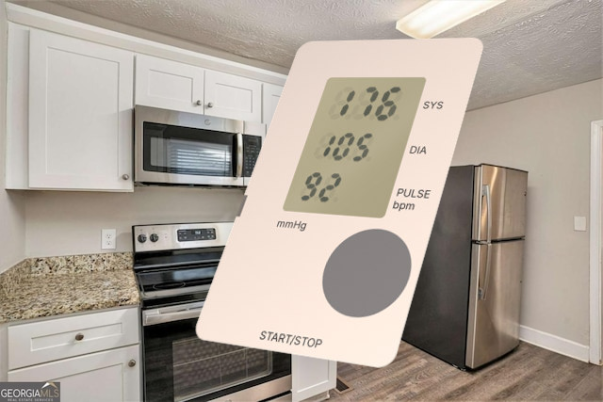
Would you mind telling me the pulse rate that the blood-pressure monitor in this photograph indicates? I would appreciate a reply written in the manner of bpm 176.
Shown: bpm 92
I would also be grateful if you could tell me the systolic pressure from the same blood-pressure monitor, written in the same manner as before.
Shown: mmHg 176
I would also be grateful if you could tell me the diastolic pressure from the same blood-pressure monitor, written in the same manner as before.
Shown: mmHg 105
